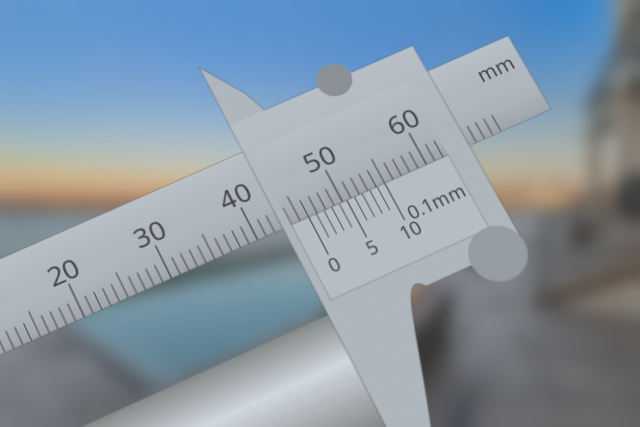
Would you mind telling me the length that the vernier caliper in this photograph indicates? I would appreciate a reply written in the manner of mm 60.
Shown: mm 46.0
